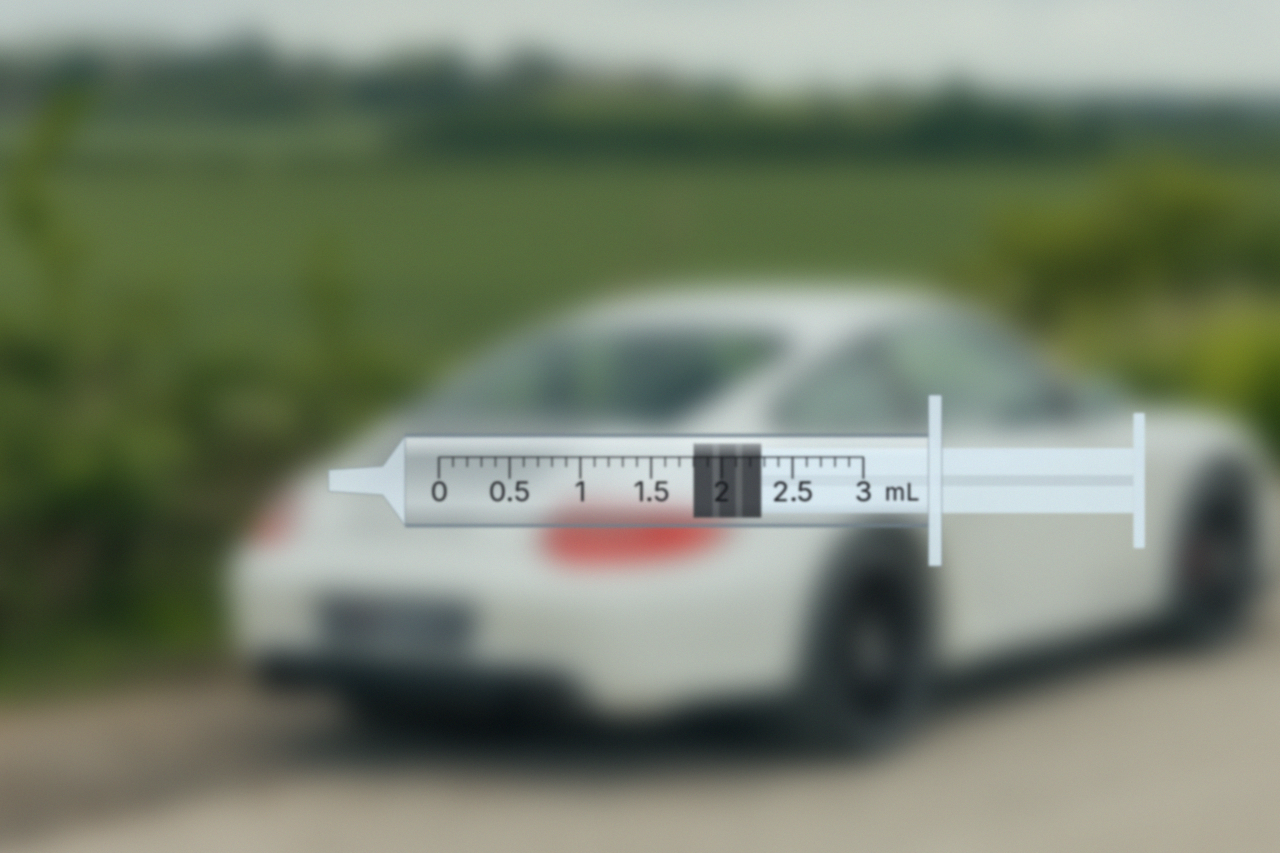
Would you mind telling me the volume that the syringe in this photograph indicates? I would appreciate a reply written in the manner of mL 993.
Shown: mL 1.8
